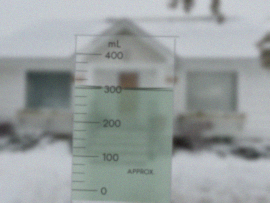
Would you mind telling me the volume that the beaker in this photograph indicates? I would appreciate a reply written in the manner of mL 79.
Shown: mL 300
